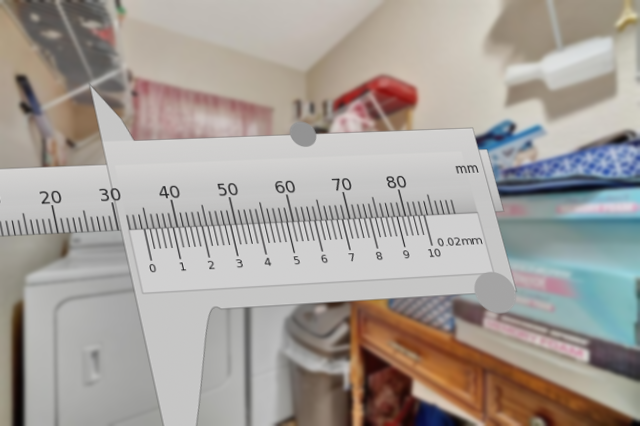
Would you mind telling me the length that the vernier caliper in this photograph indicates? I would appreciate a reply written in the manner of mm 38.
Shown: mm 34.4
